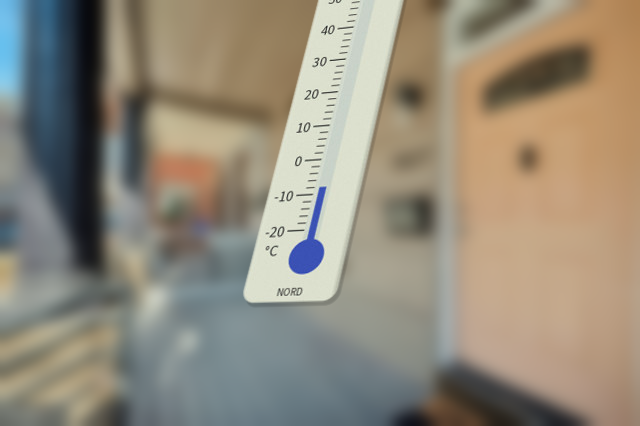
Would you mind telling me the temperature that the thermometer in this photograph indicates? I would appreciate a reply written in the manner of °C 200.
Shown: °C -8
